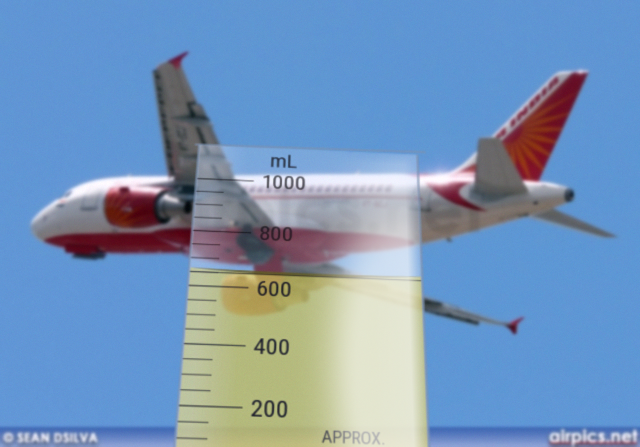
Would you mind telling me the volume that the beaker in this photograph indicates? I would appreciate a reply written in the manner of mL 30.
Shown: mL 650
